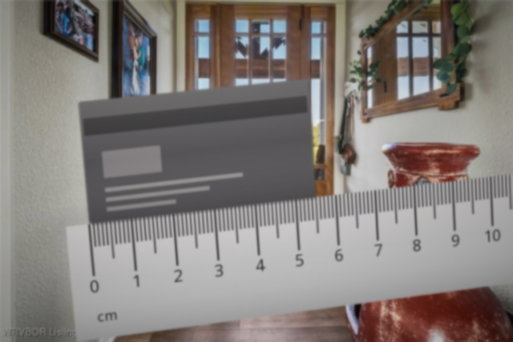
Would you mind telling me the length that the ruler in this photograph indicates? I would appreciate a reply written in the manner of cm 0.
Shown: cm 5.5
